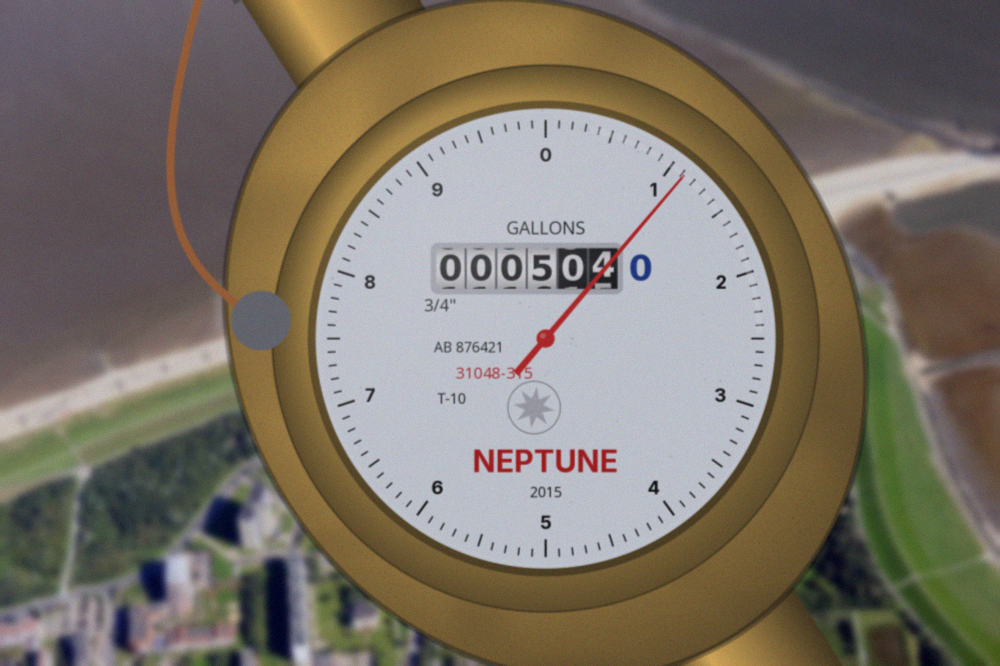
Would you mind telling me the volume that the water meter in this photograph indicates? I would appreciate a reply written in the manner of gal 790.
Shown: gal 5041.1
